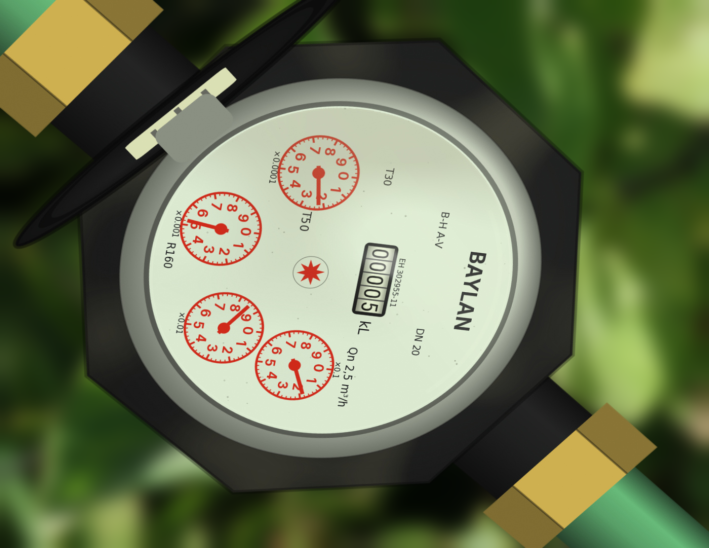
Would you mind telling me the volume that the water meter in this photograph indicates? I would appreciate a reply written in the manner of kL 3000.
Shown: kL 5.1852
